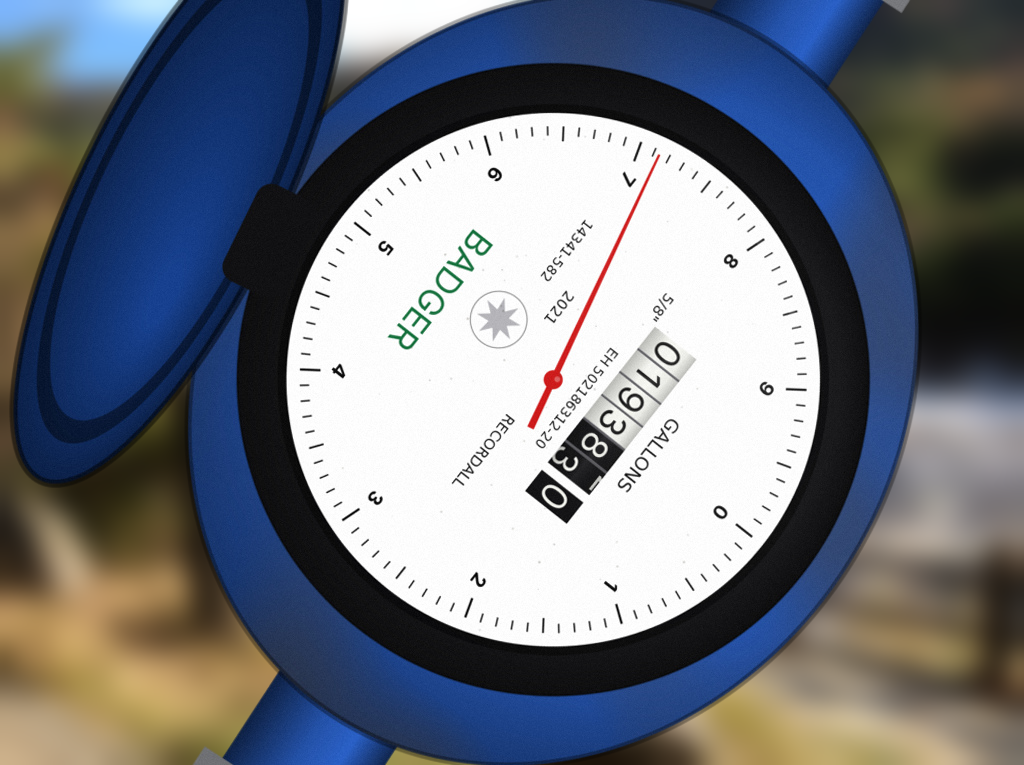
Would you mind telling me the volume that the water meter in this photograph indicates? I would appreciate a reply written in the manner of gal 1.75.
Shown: gal 193827.1
